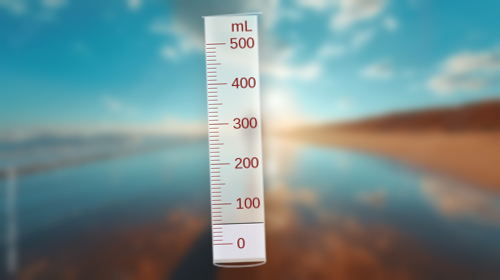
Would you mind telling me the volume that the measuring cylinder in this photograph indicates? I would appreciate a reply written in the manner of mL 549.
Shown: mL 50
